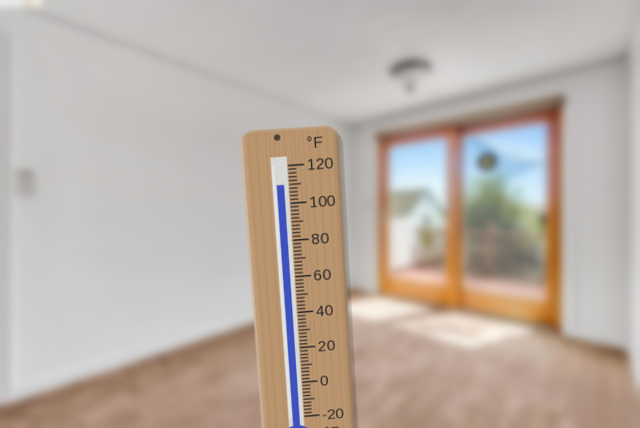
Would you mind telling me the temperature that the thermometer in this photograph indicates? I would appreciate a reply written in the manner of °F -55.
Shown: °F 110
